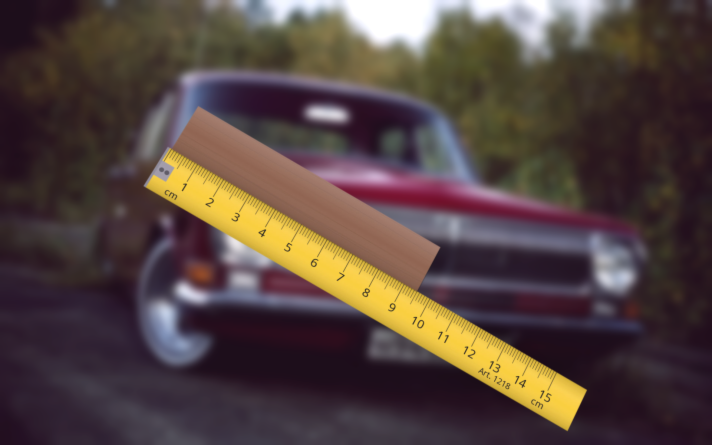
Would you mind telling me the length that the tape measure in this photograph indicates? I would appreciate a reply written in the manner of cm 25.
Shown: cm 9.5
